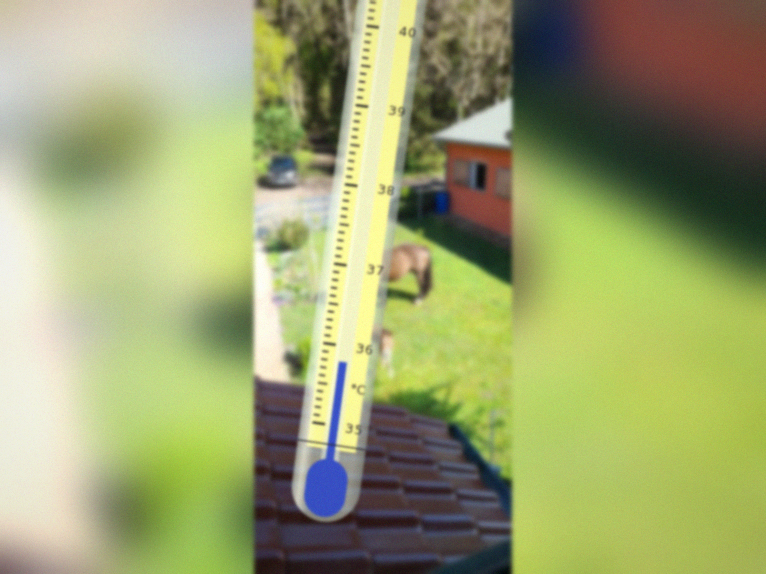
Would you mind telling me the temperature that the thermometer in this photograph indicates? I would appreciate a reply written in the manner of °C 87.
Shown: °C 35.8
